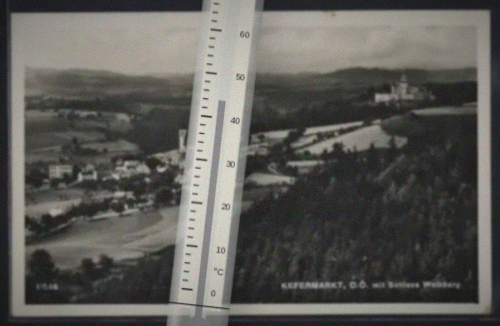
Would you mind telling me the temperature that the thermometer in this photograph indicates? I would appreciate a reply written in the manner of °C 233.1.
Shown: °C 44
